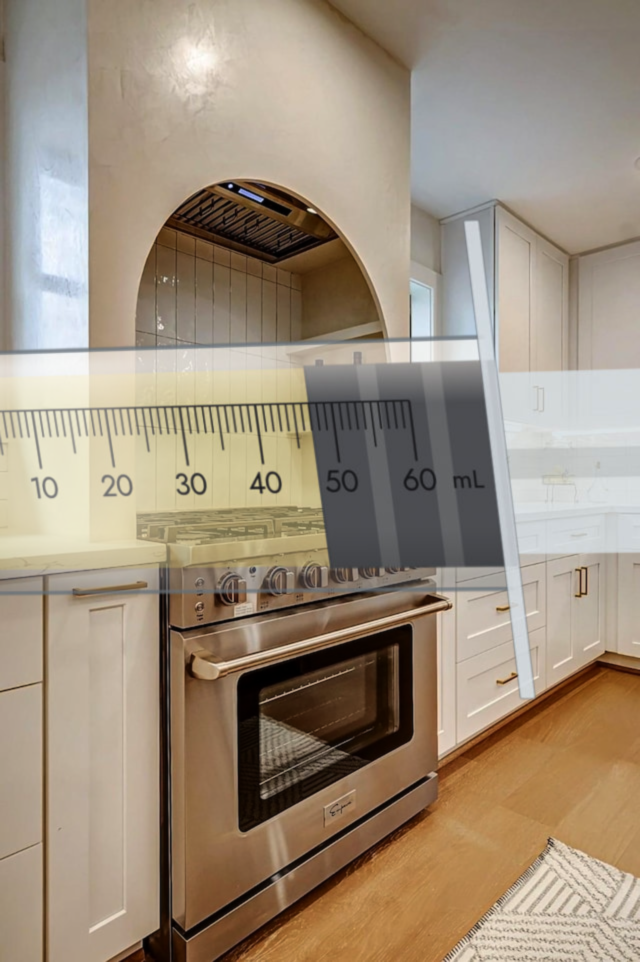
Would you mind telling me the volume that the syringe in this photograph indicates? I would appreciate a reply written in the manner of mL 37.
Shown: mL 47
